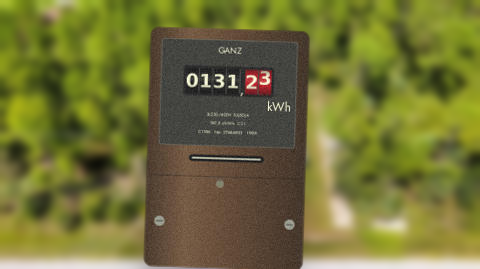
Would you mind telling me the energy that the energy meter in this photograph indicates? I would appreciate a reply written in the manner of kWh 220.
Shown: kWh 131.23
